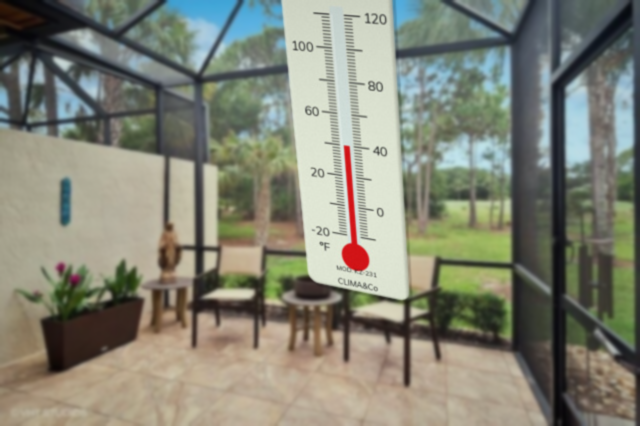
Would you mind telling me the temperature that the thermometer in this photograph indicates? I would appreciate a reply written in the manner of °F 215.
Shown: °F 40
